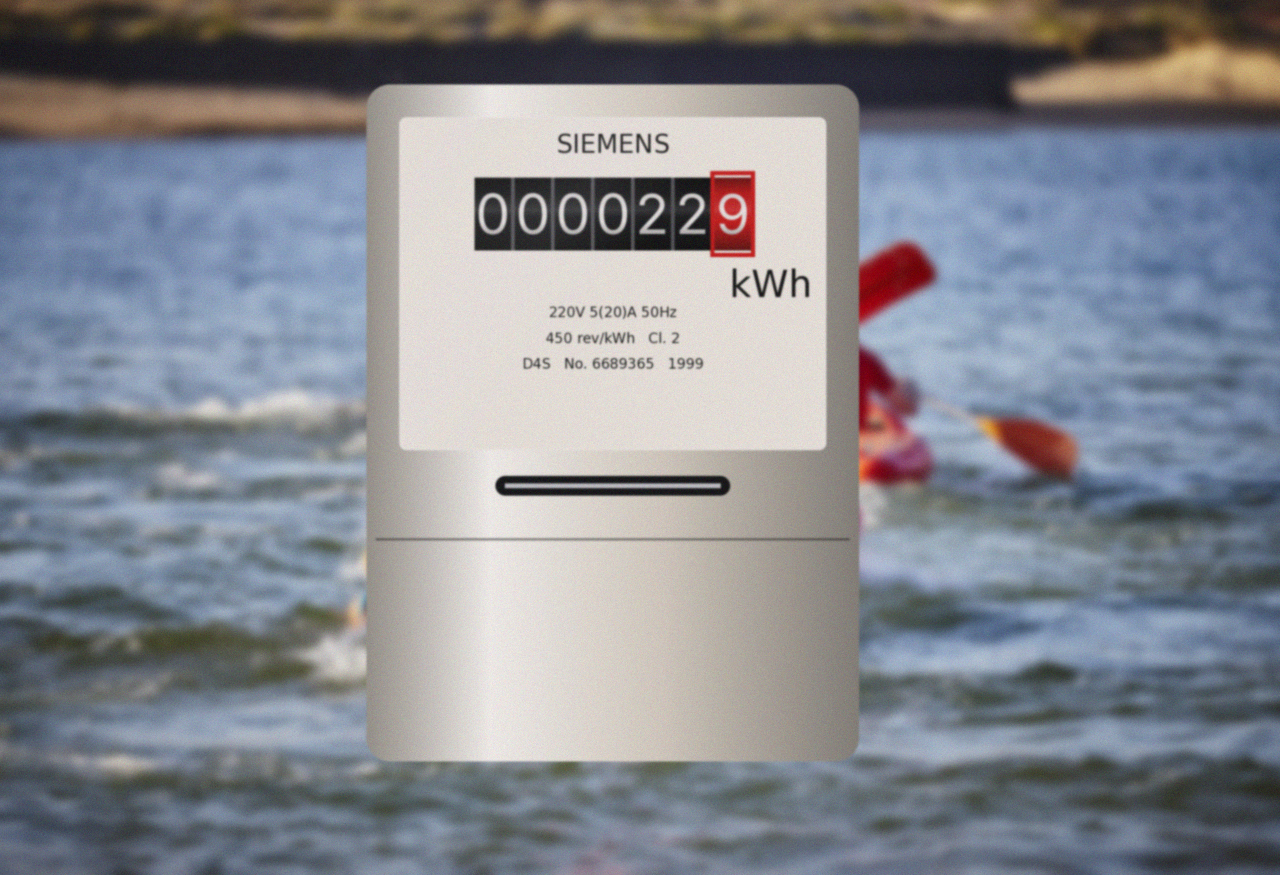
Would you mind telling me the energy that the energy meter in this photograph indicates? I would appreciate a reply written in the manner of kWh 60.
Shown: kWh 22.9
